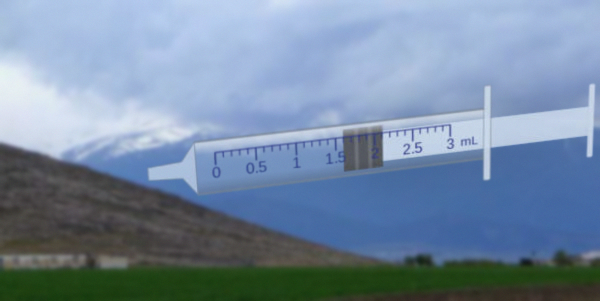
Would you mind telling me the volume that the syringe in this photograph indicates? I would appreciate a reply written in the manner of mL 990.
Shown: mL 1.6
